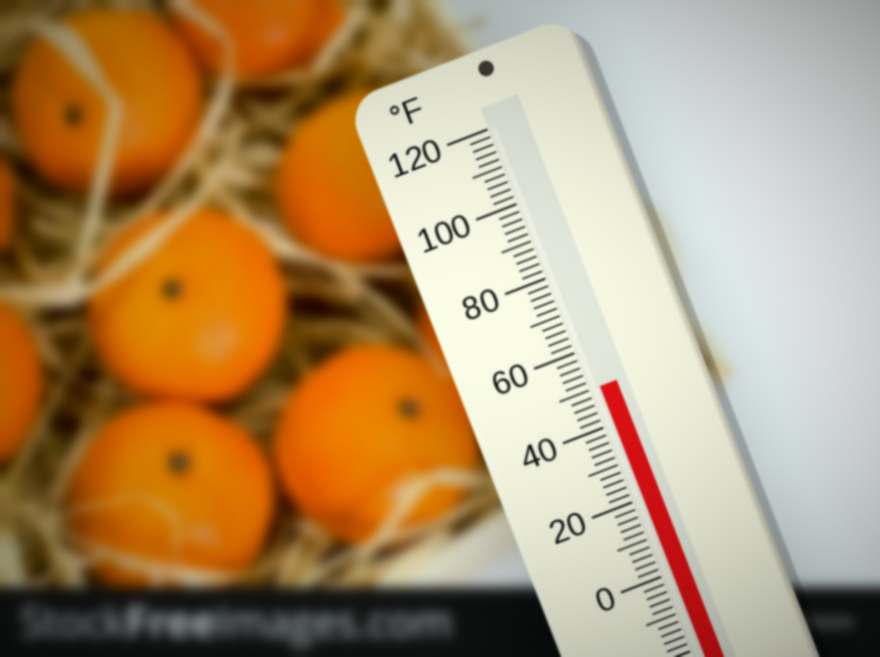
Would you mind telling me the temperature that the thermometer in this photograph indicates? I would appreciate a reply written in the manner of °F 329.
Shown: °F 50
